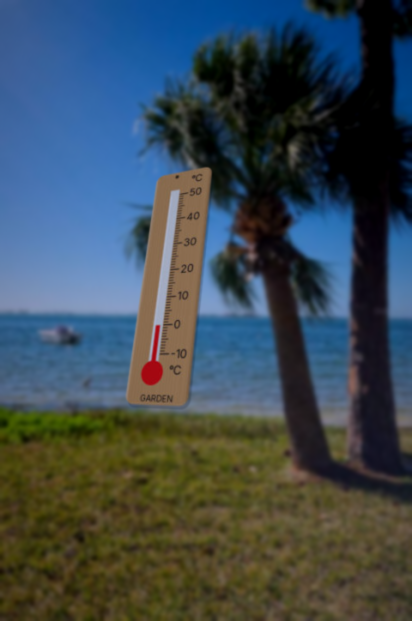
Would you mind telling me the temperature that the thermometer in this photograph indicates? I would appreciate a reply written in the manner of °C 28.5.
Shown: °C 0
